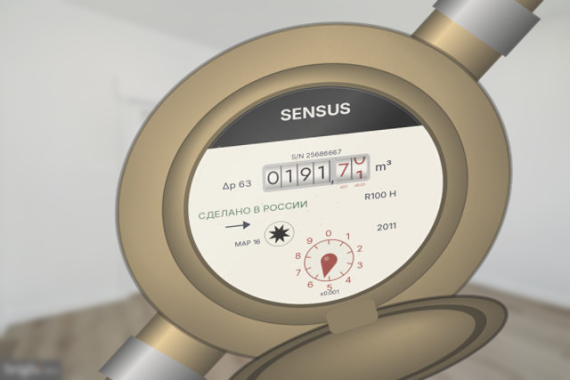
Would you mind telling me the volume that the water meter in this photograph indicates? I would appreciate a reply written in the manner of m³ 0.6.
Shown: m³ 191.705
